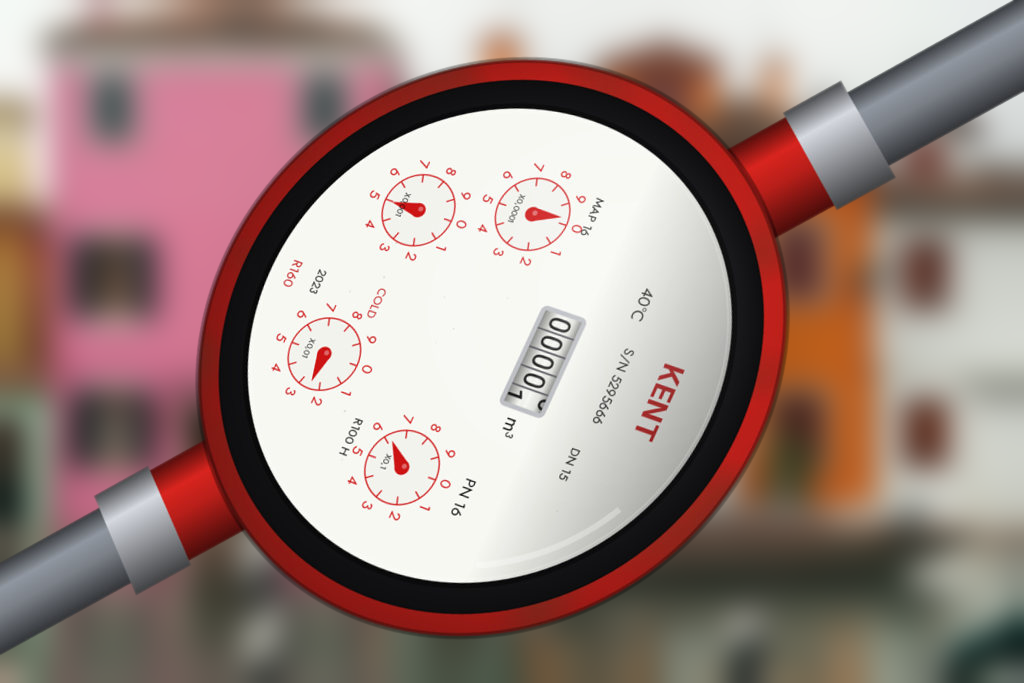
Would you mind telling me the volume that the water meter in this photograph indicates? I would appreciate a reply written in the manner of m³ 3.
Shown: m³ 0.6249
